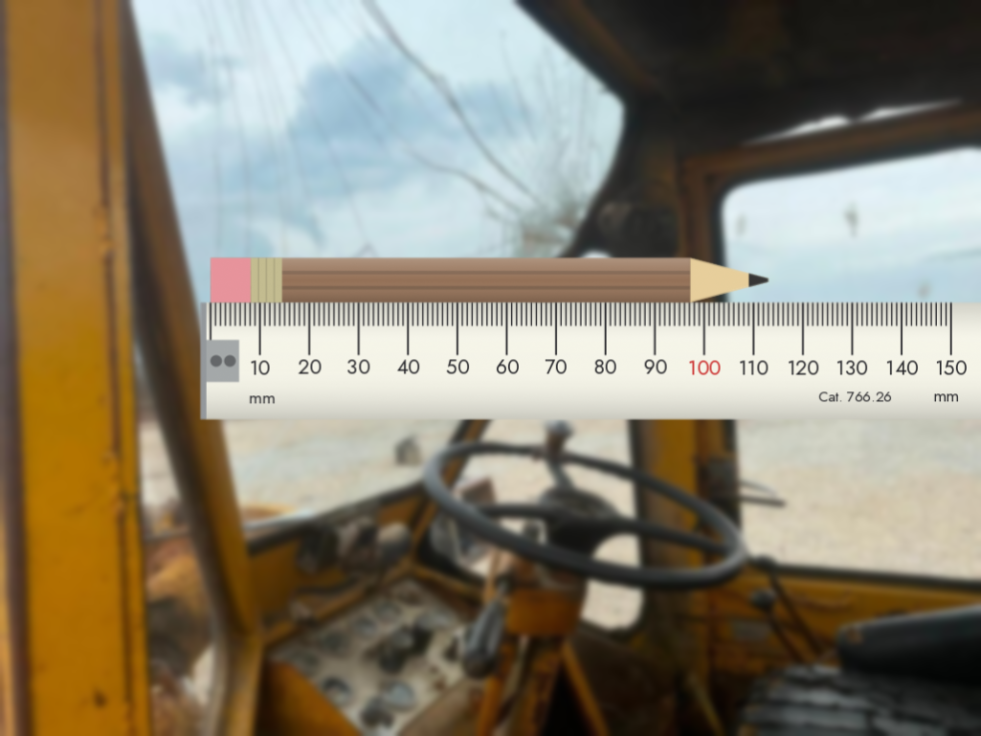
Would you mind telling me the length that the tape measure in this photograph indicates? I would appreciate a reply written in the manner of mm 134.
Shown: mm 113
